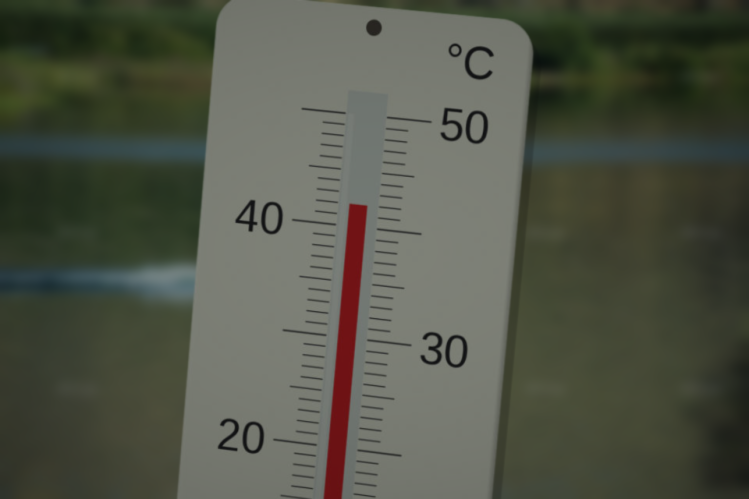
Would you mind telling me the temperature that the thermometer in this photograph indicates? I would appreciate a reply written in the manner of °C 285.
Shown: °C 42
